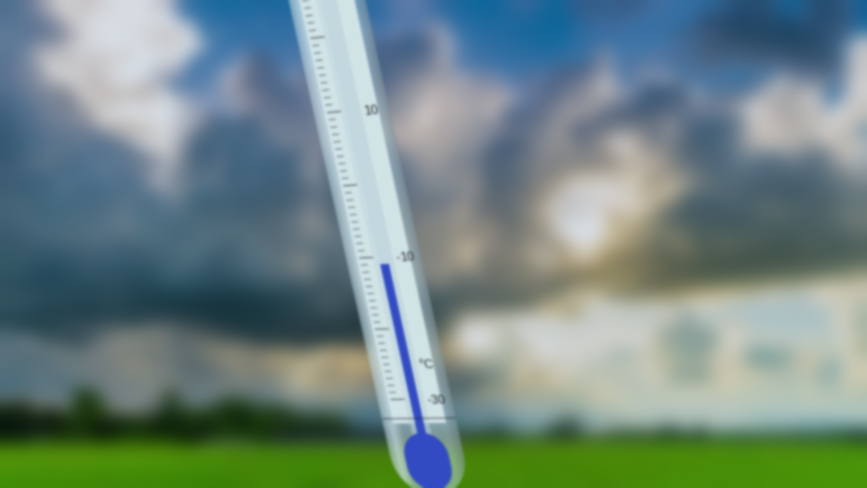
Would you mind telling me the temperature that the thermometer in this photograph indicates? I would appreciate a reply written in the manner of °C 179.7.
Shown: °C -11
